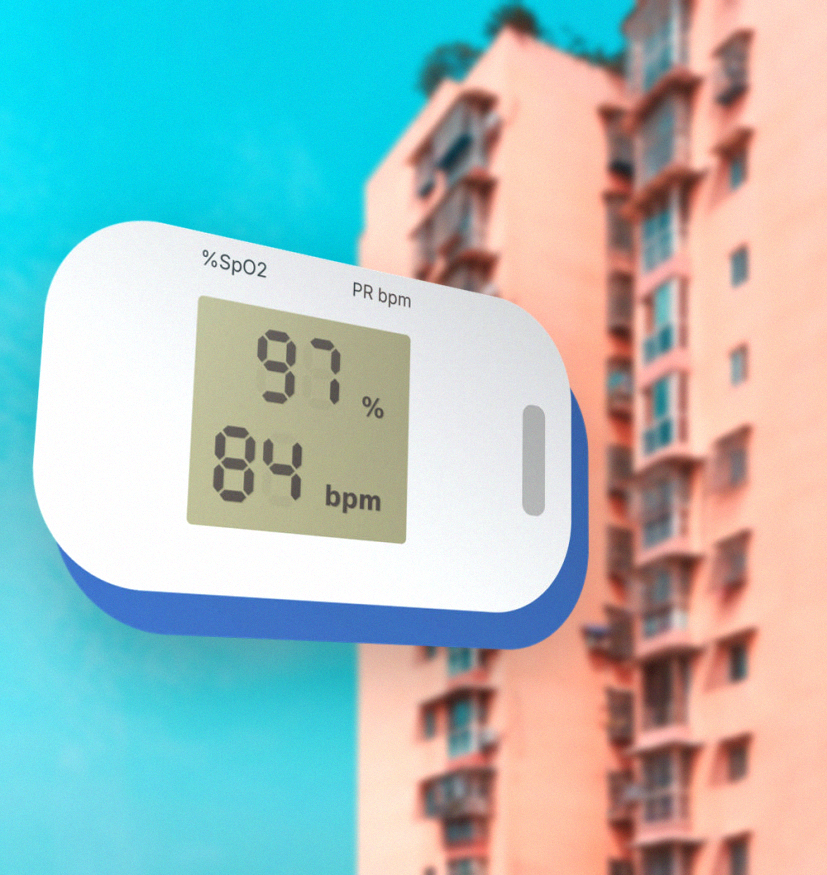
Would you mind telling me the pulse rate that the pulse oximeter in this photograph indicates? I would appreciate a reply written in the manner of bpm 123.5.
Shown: bpm 84
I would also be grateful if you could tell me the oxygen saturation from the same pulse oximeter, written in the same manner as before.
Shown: % 97
